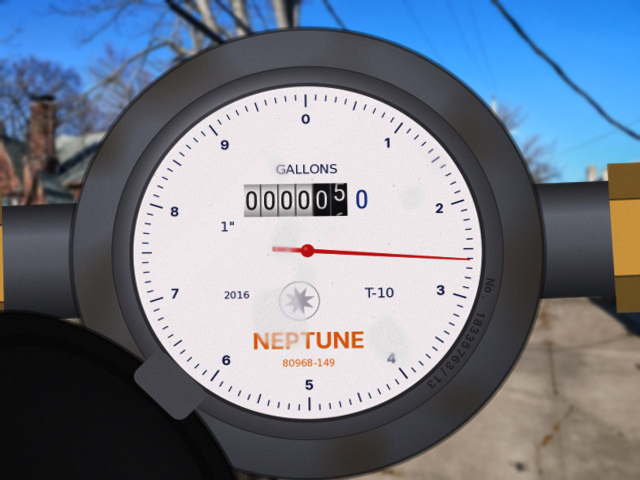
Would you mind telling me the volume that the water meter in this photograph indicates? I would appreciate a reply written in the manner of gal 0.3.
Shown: gal 52.6
